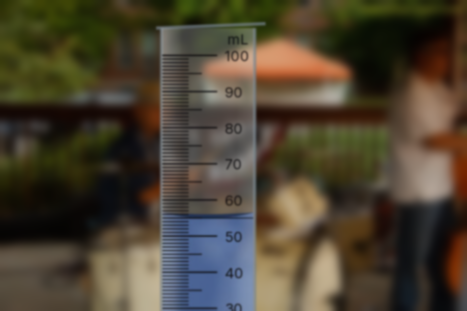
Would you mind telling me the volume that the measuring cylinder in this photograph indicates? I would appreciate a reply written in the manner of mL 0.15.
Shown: mL 55
